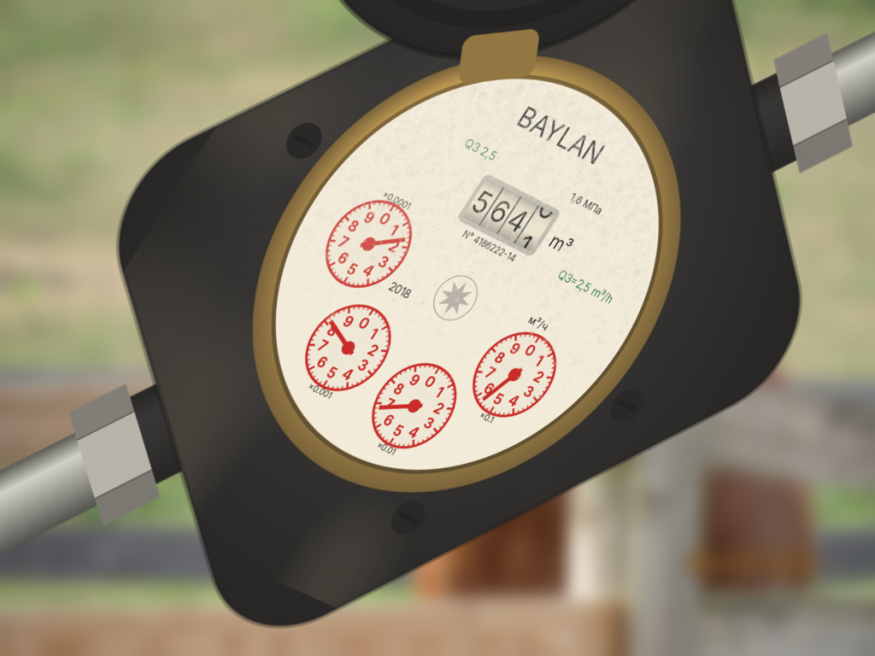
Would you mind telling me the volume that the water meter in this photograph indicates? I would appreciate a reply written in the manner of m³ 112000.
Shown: m³ 5640.5681
